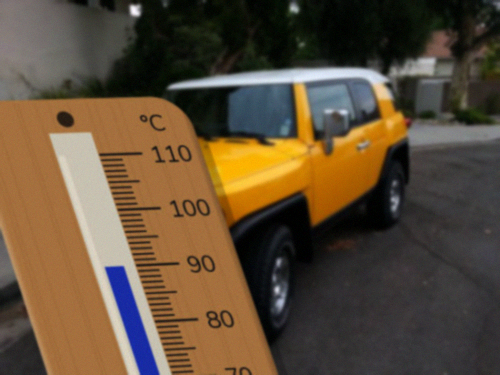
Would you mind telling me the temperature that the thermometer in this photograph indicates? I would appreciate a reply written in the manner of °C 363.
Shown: °C 90
